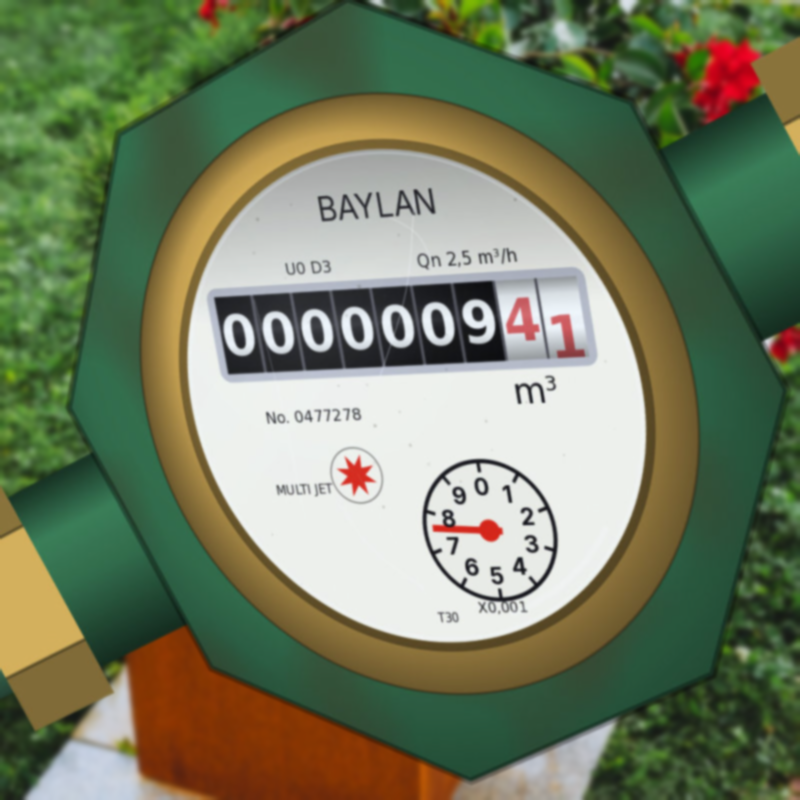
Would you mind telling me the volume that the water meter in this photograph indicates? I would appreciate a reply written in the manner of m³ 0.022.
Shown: m³ 9.407
